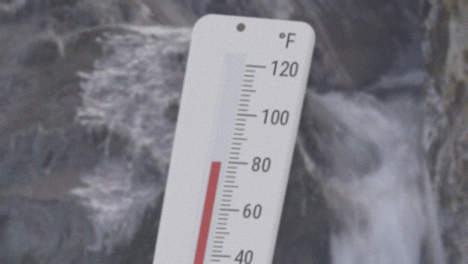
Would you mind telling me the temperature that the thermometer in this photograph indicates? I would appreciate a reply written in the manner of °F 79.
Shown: °F 80
